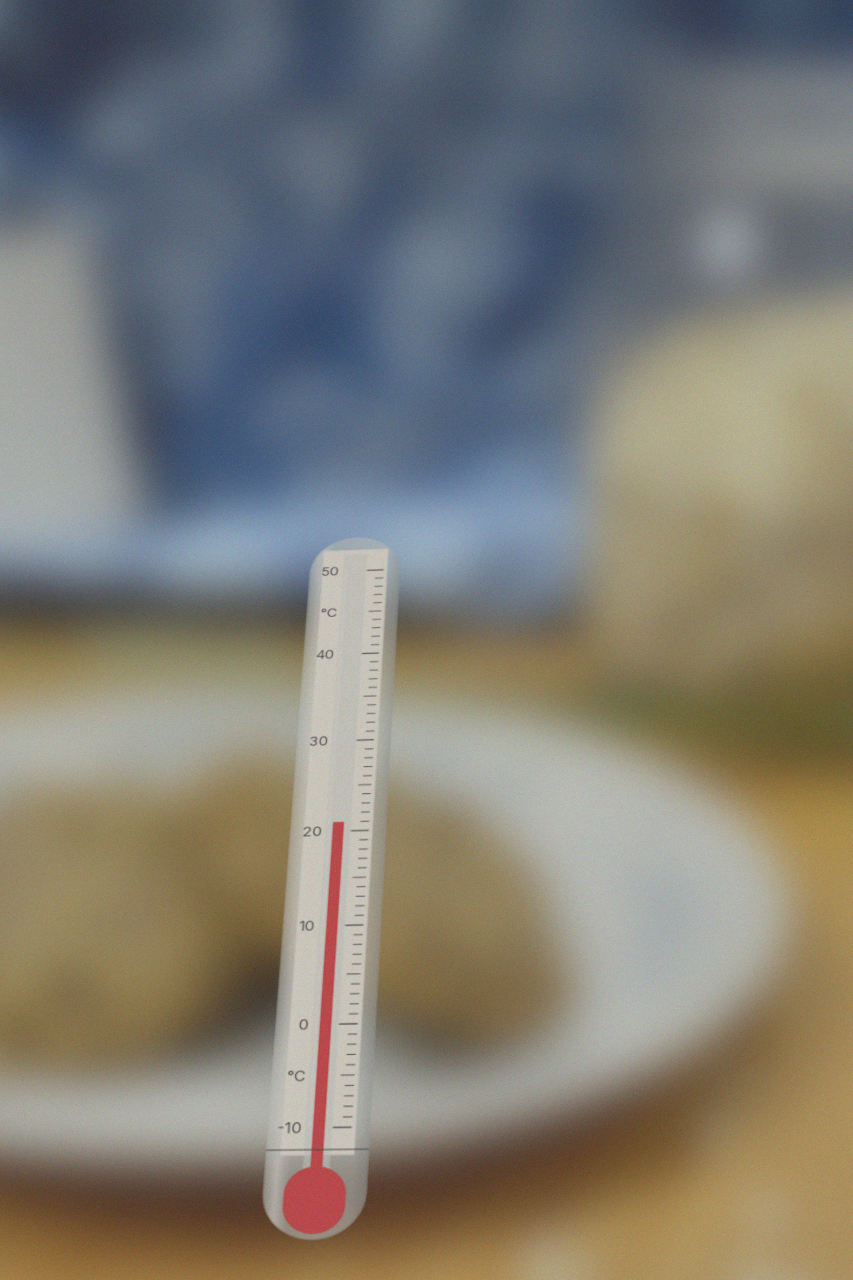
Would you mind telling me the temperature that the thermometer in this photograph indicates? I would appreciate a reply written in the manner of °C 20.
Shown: °C 21
